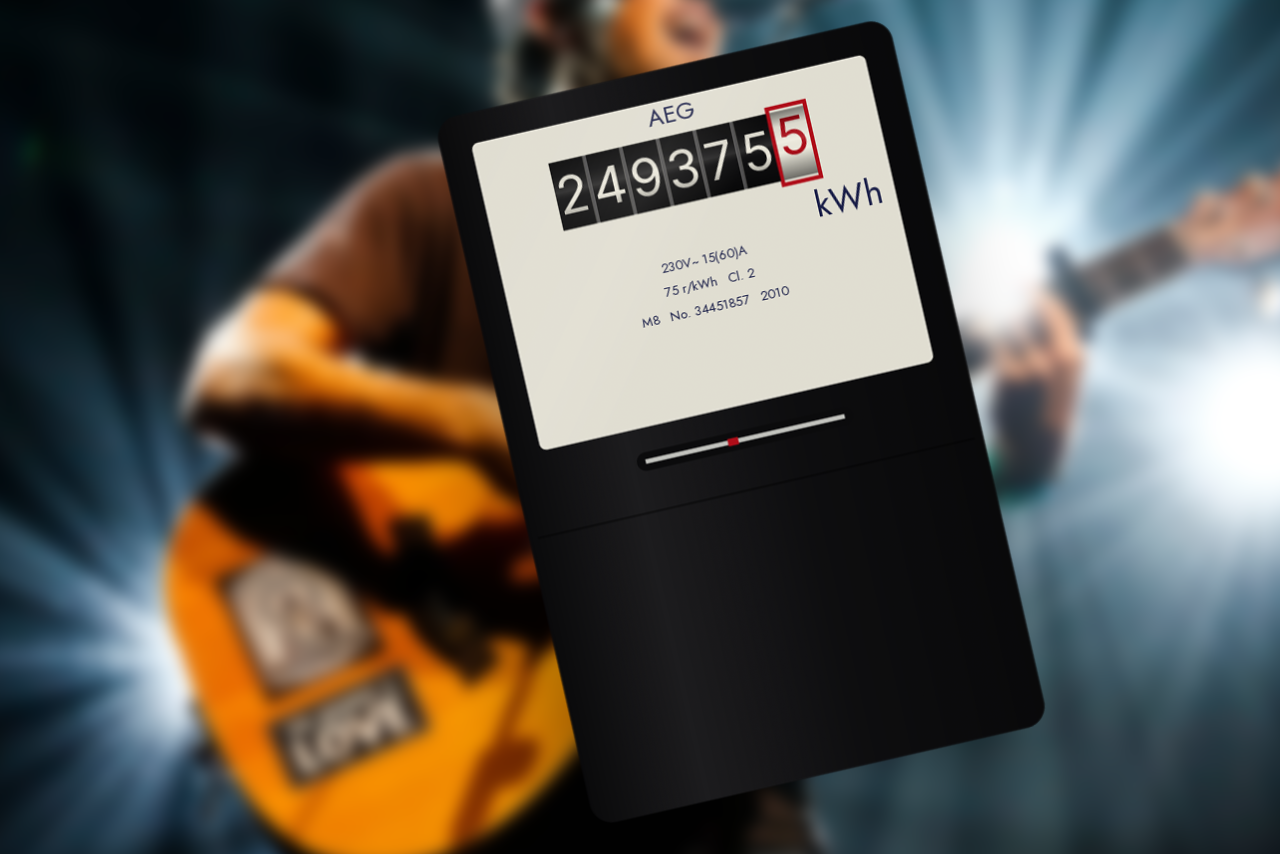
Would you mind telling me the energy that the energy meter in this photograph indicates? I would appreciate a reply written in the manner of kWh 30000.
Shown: kWh 249375.5
